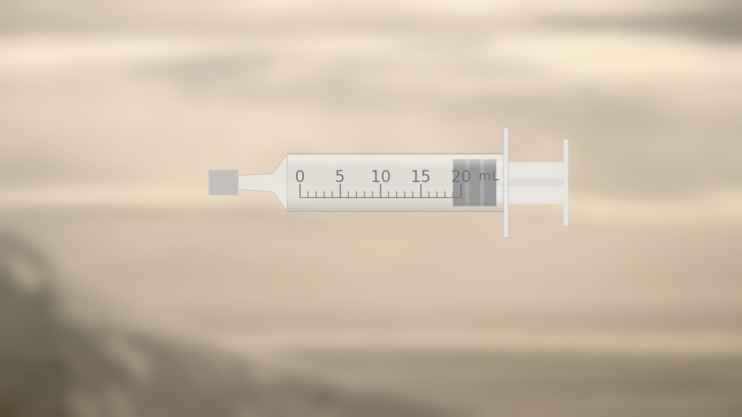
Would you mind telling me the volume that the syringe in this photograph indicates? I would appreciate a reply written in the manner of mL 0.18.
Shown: mL 19
